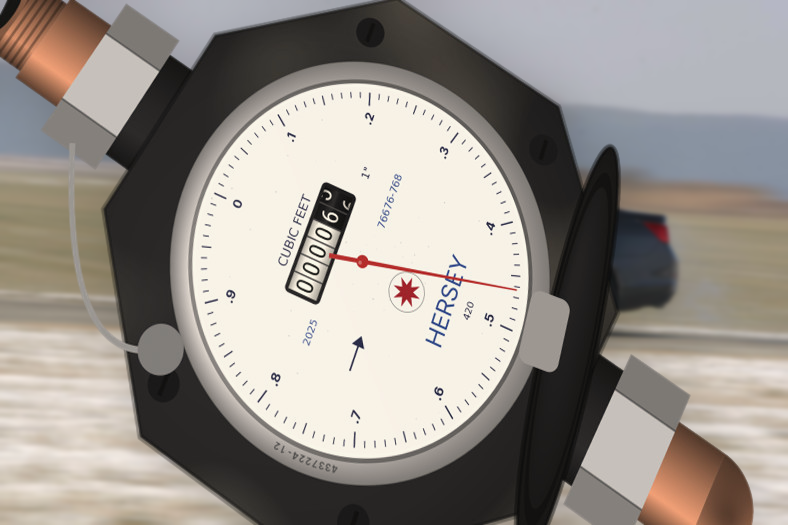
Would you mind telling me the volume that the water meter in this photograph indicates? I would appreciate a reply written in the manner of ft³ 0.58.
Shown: ft³ 65.46
